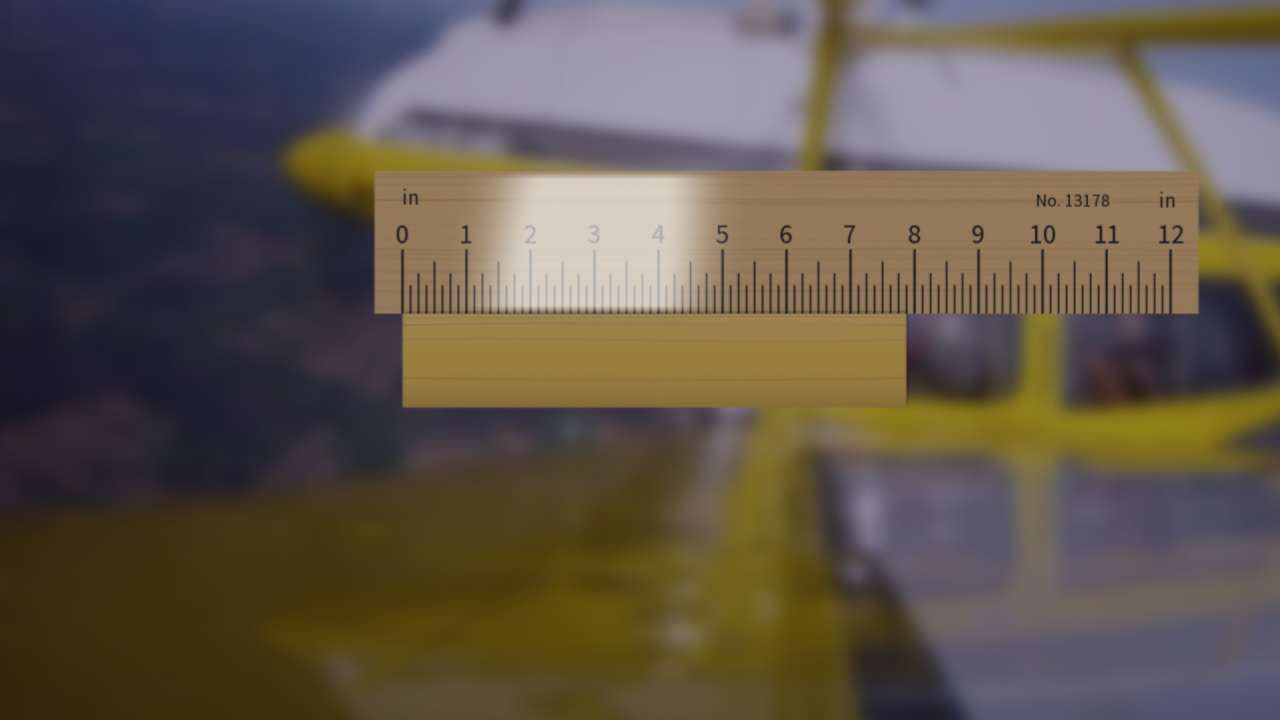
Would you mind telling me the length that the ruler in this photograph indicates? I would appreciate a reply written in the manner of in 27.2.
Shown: in 7.875
